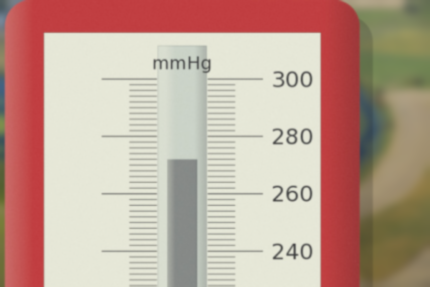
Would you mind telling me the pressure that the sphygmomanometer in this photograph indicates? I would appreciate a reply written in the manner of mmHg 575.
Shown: mmHg 272
